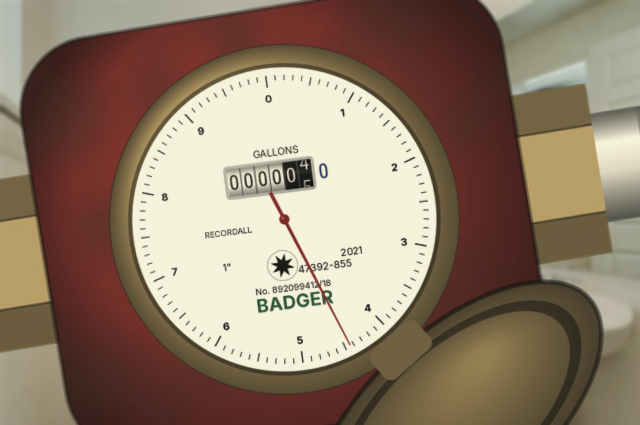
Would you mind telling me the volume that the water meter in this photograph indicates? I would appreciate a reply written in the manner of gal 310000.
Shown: gal 44.4
